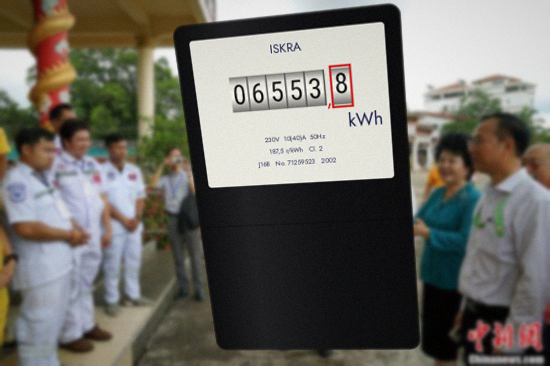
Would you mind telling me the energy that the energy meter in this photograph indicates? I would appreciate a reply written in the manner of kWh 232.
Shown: kWh 6553.8
